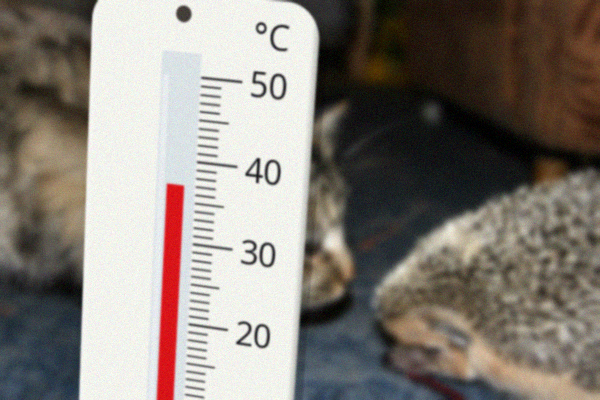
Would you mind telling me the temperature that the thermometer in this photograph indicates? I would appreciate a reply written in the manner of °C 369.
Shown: °C 37
